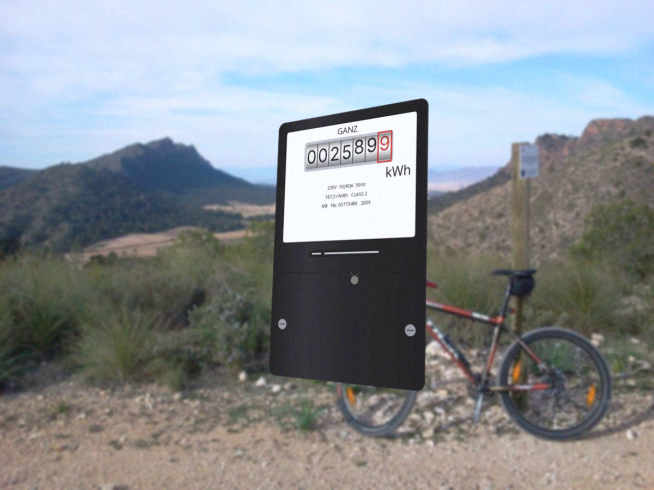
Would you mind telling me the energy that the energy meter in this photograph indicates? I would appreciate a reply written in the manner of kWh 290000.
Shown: kWh 2589.9
